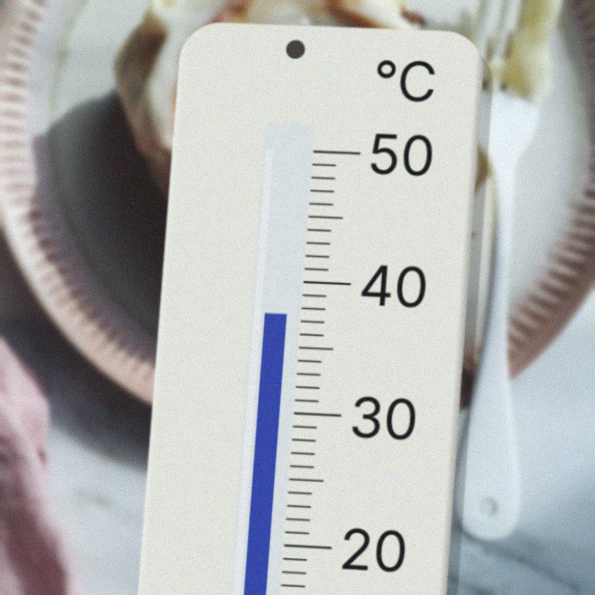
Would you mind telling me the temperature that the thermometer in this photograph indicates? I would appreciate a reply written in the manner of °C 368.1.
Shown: °C 37.5
